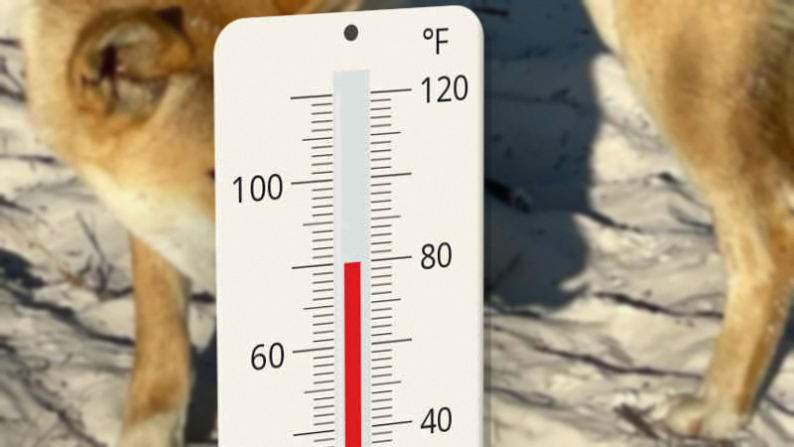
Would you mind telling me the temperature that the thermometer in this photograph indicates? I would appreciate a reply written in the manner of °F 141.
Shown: °F 80
